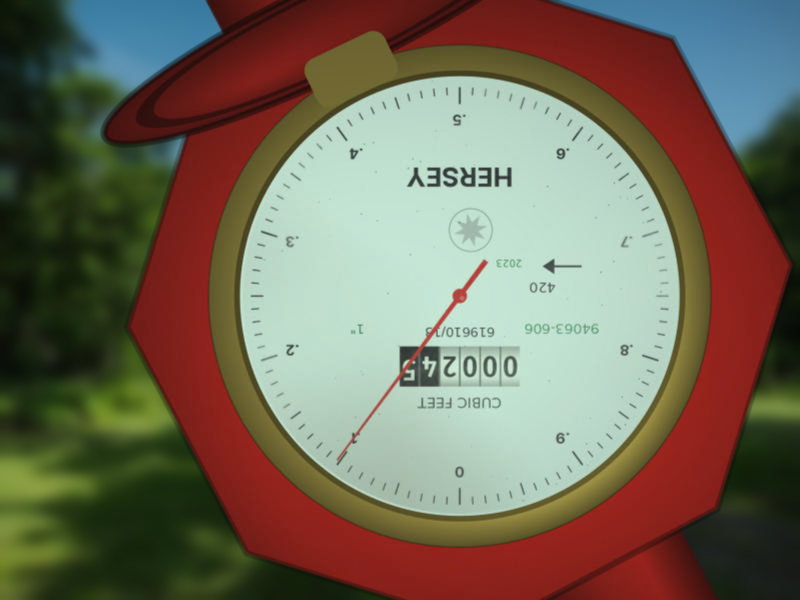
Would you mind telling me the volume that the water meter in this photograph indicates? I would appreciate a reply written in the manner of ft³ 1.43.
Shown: ft³ 245.10
